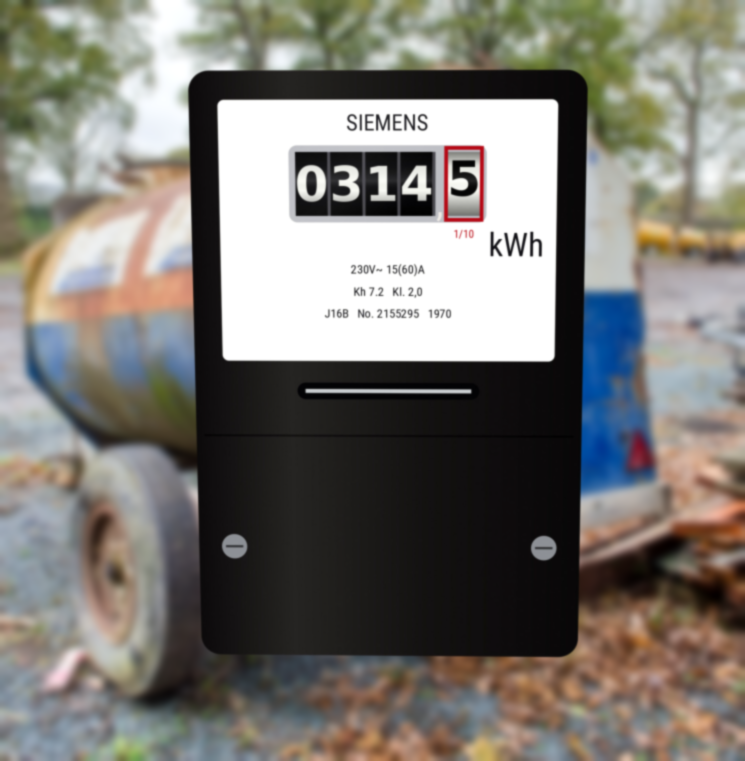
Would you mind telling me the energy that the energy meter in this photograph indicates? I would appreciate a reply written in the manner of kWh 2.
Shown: kWh 314.5
